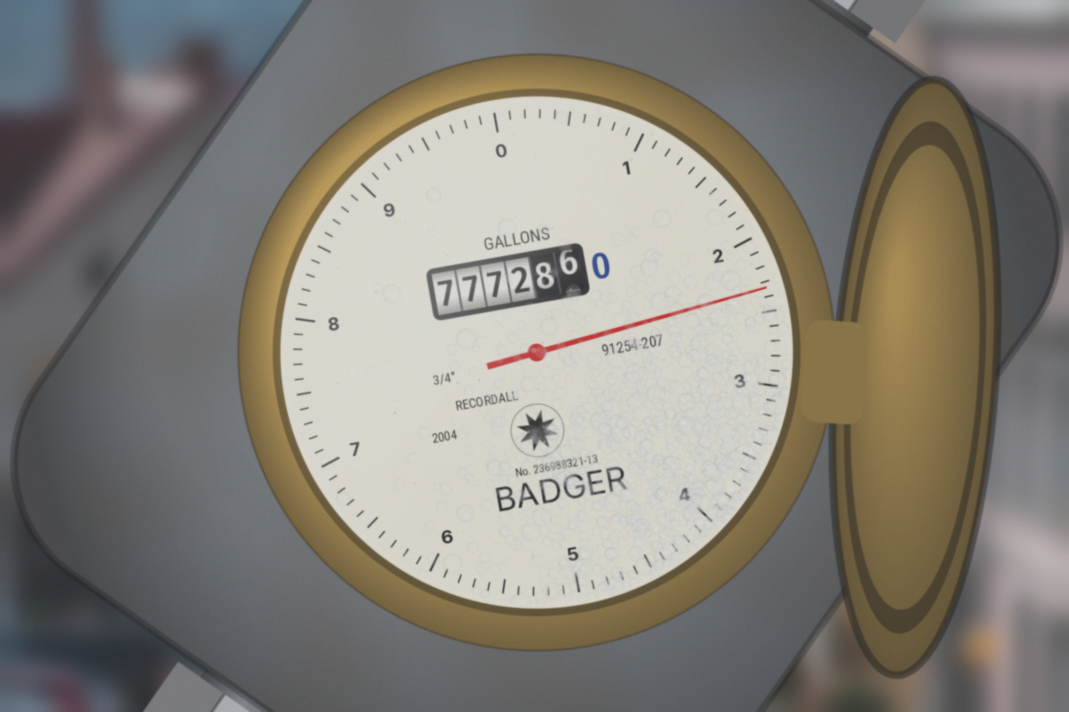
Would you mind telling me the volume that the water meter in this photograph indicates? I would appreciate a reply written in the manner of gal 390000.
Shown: gal 7772862.3
